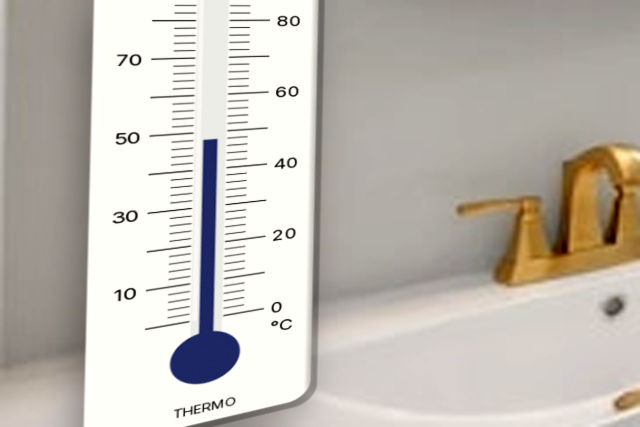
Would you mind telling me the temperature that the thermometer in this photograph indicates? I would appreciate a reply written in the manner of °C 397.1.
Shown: °C 48
